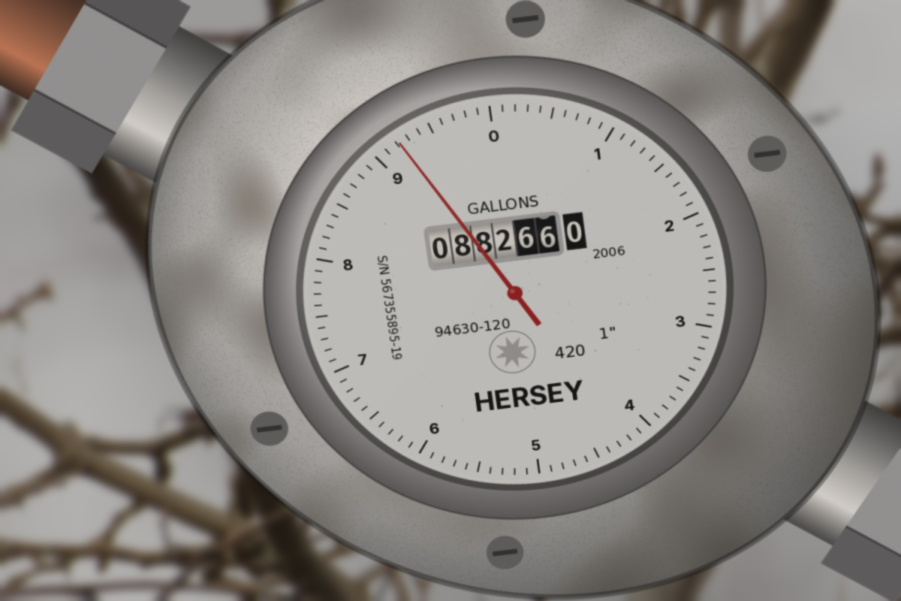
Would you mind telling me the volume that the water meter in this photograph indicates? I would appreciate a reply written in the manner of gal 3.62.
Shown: gal 882659.2
